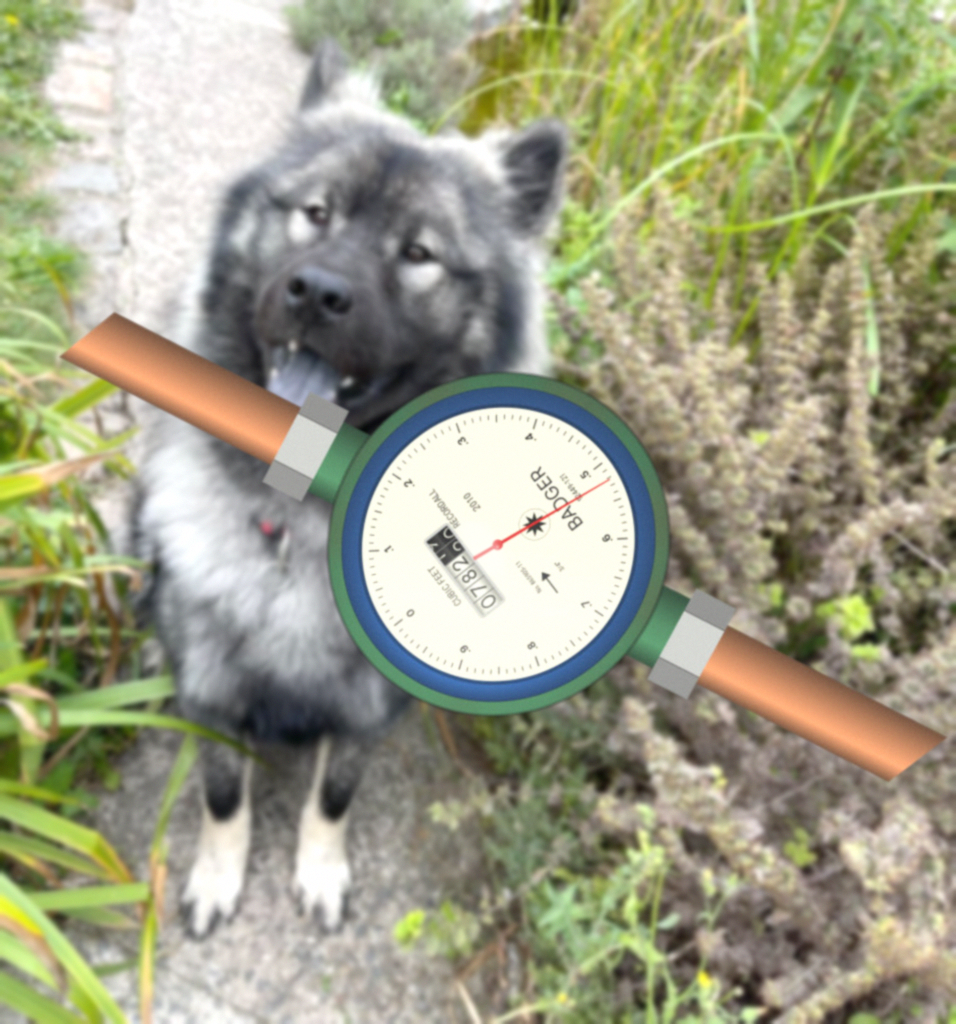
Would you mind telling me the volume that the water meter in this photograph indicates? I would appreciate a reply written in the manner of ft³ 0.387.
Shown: ft³ 78219.52
